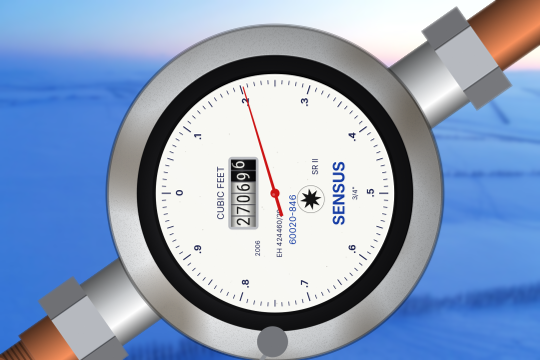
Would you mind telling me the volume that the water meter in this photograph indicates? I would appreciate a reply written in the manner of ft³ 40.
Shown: ft³ 270696.20
